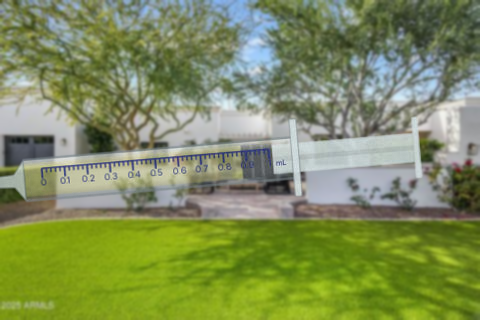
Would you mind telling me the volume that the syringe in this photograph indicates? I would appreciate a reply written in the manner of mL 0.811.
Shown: mL 0.88
